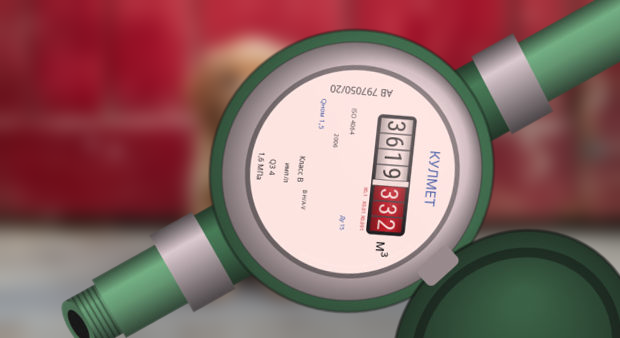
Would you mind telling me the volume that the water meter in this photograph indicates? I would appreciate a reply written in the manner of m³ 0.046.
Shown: m³ 3619.332
